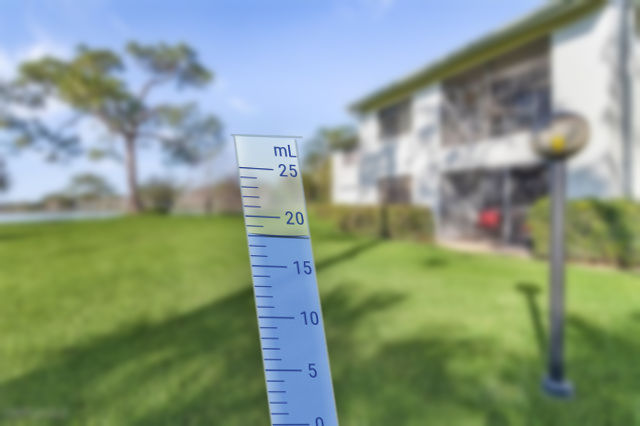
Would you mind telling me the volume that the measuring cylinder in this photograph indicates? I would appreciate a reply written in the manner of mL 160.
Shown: mL 18
